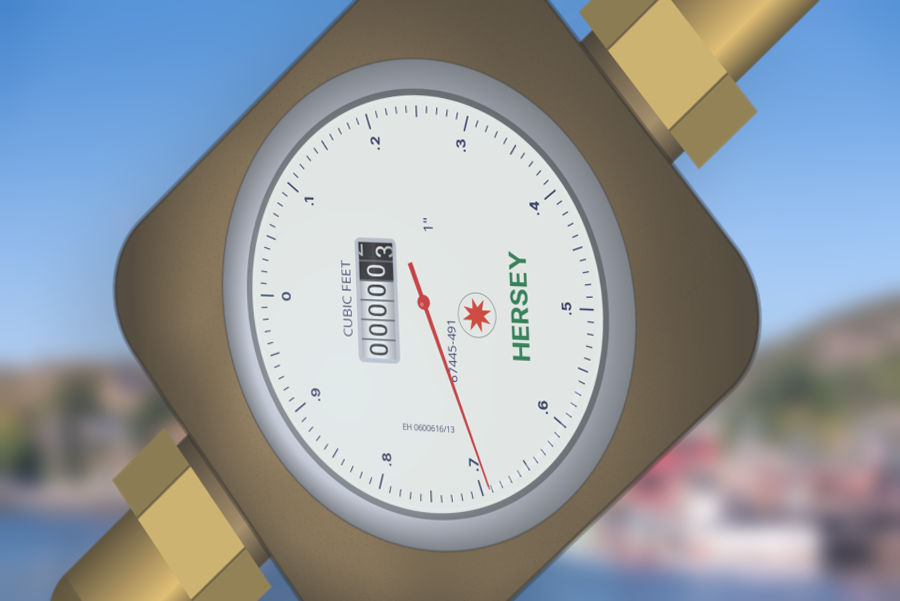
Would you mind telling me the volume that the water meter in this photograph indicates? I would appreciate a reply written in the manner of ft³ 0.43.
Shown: ft³ 2.69
